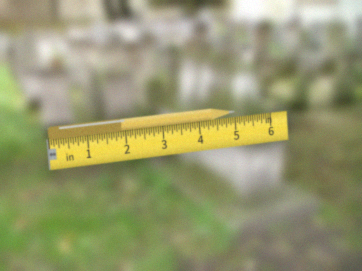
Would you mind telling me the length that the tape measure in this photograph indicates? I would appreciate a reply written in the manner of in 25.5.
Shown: in 5
